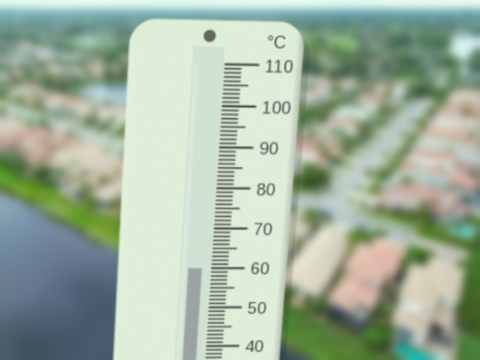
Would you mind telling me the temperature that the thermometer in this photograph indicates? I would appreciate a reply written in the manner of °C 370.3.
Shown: °C 60
